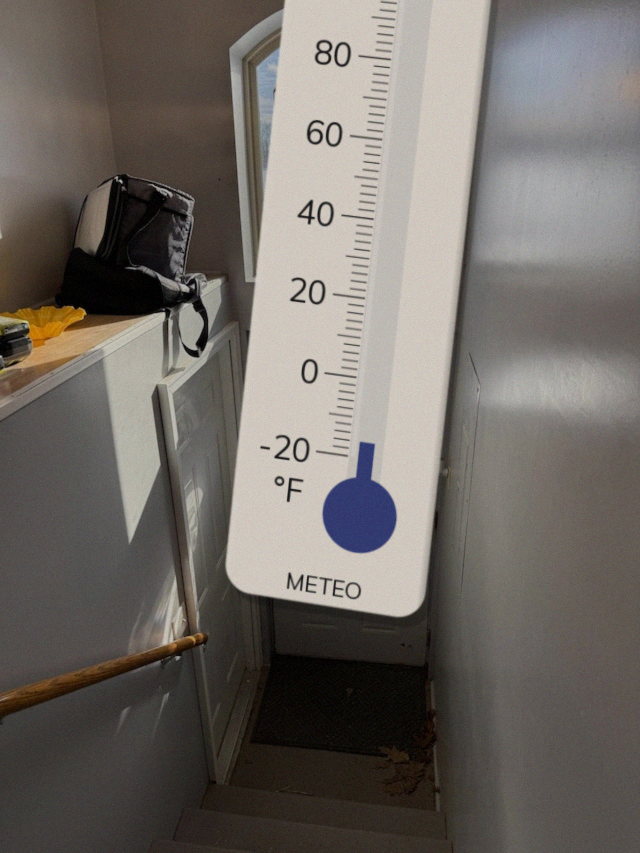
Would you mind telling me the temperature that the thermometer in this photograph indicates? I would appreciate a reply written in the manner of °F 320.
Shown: °F -16
